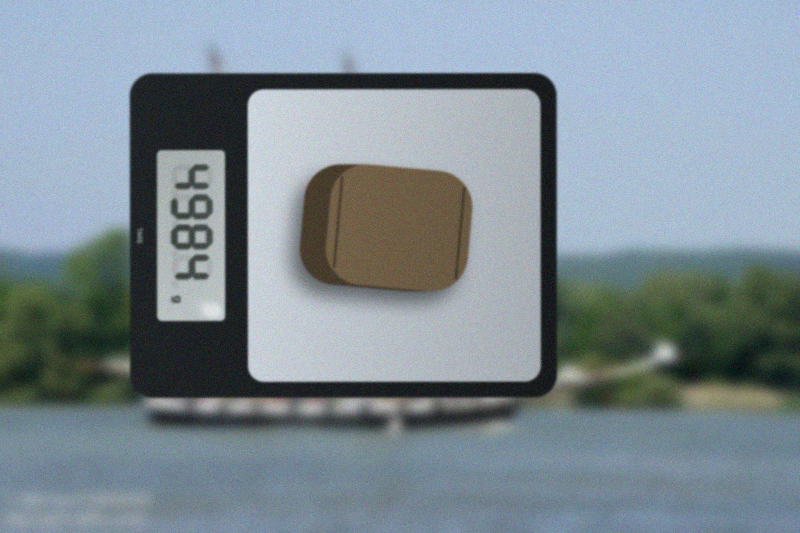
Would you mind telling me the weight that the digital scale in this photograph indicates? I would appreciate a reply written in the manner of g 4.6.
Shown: g 4984
